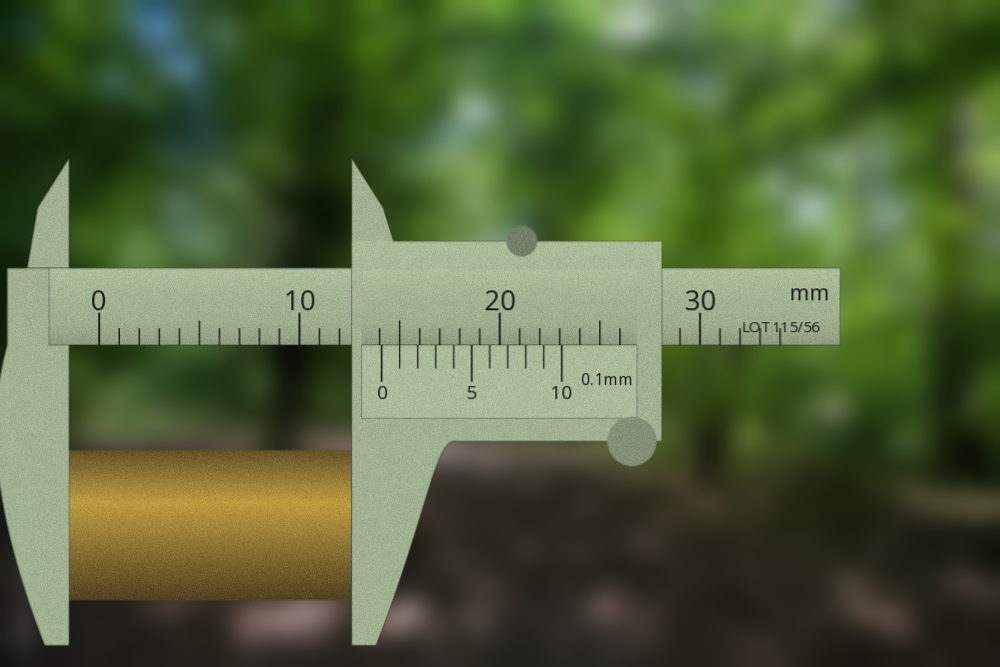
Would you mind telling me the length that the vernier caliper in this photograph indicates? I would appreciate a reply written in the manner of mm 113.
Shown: mm 14.1
